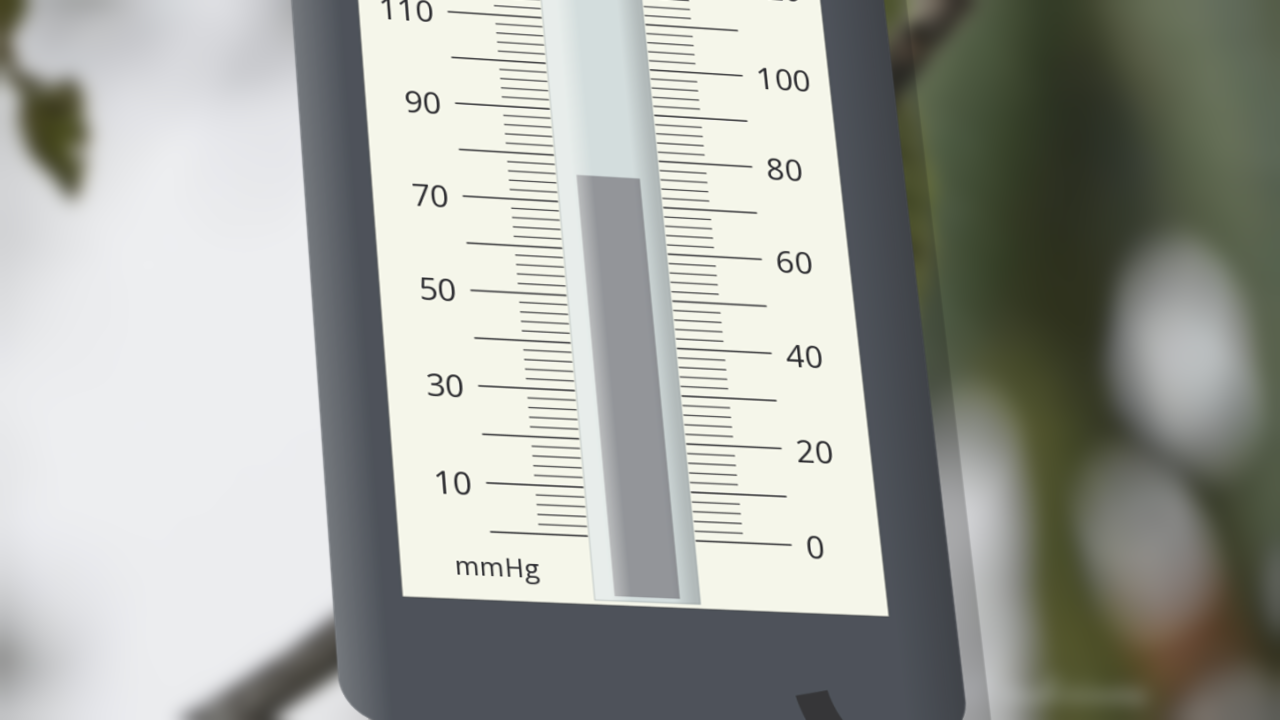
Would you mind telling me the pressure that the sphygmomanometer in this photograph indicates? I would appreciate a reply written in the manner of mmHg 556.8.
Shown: mmHg 76
